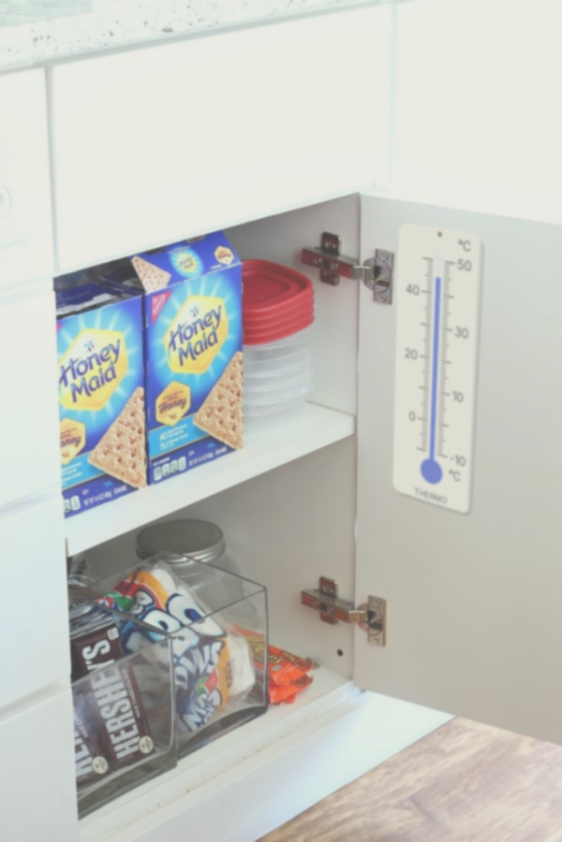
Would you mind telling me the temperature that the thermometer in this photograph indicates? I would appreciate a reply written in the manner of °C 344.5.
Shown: °C 45
